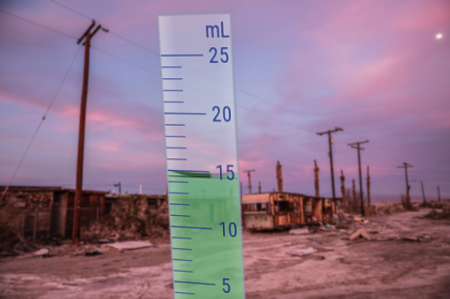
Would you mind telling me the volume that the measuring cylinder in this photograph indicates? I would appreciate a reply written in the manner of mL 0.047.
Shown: mL 14.5
